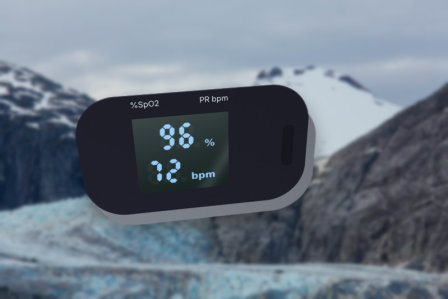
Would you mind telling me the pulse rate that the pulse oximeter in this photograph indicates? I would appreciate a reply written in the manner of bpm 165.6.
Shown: bpm 72
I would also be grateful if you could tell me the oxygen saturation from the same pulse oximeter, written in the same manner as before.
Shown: % 96
